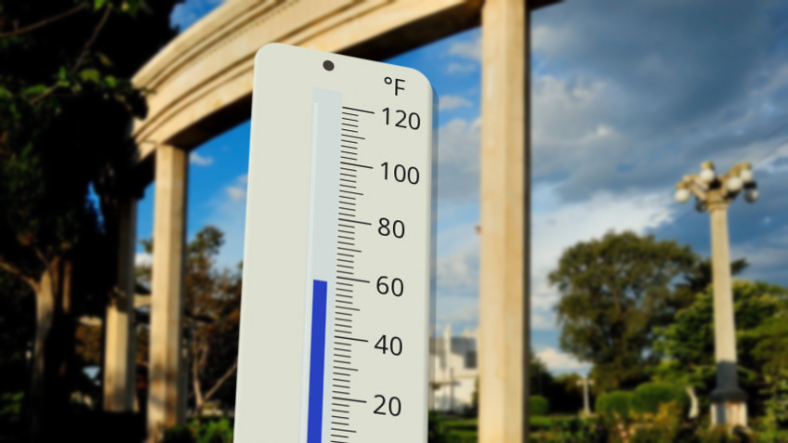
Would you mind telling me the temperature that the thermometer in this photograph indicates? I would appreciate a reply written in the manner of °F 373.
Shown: °F 58
